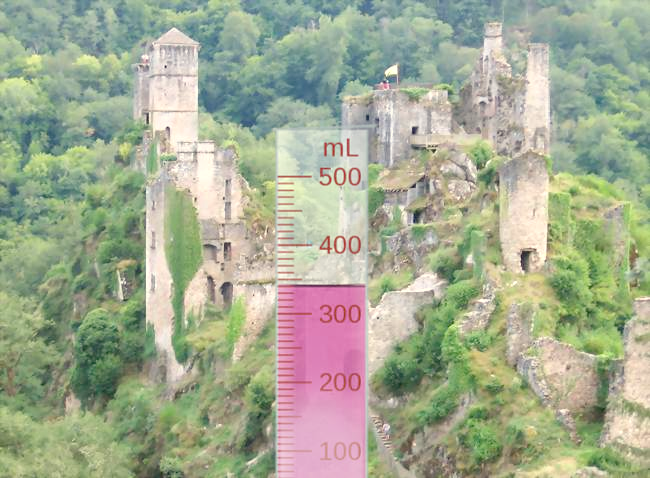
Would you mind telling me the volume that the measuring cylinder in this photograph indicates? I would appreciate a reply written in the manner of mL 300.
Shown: mL 340
